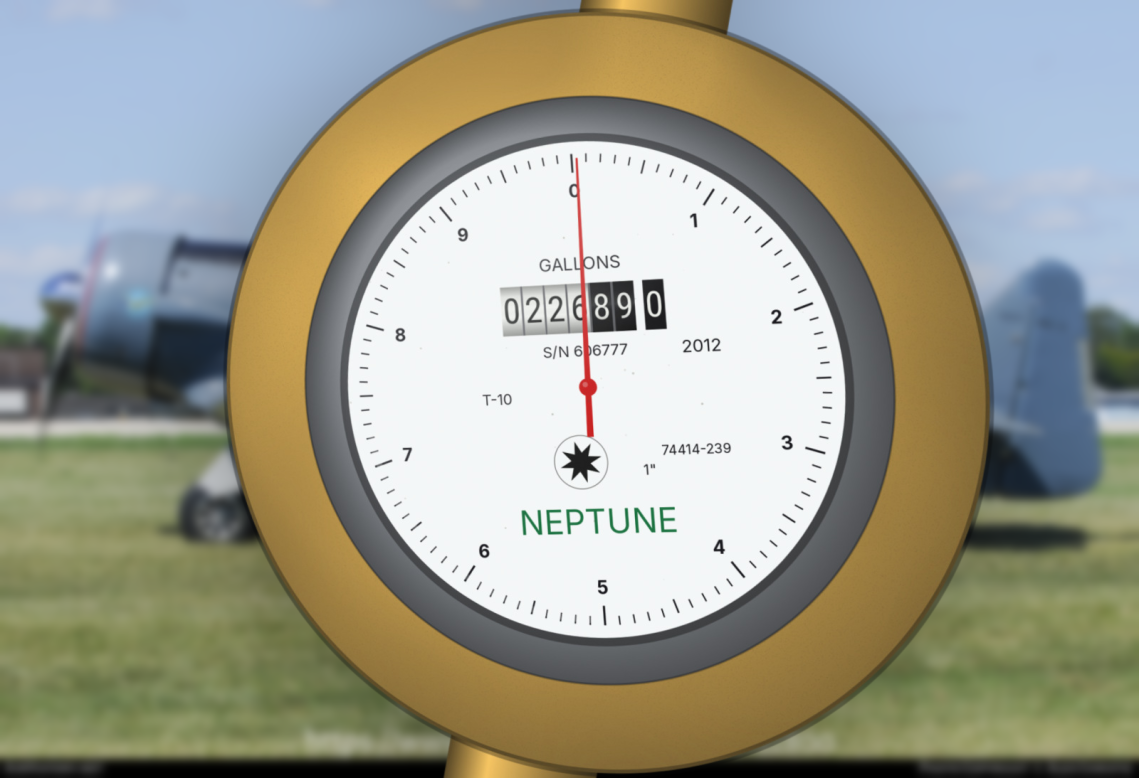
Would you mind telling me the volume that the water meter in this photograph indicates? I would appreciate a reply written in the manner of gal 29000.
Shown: gal 226890.0
